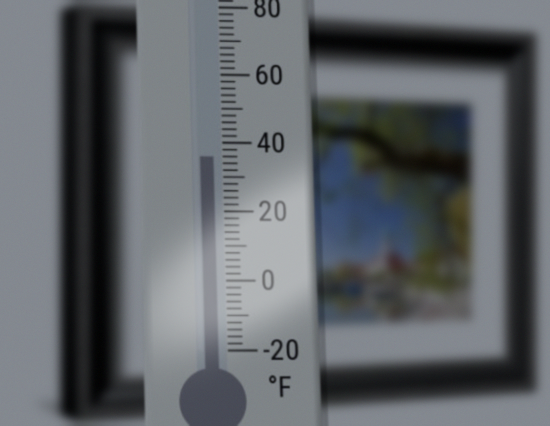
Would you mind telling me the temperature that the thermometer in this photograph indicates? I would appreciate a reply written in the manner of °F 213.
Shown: °F 36
